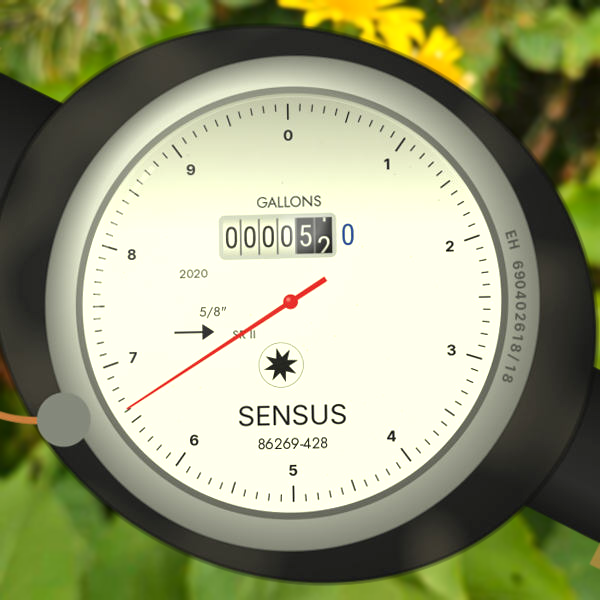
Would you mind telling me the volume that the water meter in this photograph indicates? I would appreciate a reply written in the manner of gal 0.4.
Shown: gal 516.6
